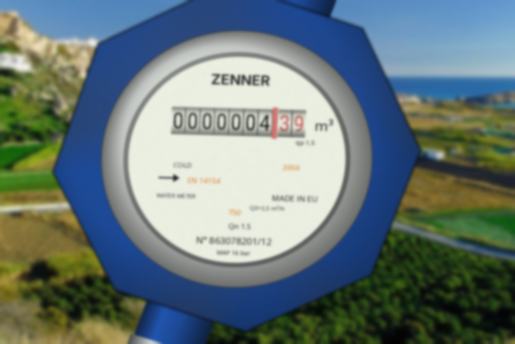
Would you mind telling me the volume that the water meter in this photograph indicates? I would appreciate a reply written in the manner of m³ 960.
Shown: m³ 4.39
